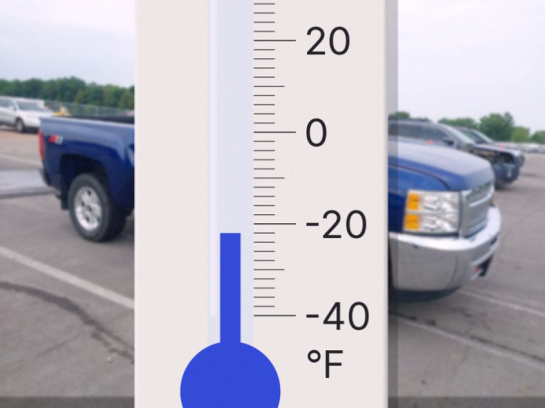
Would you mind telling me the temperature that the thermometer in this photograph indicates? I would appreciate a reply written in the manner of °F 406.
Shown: °F -22
